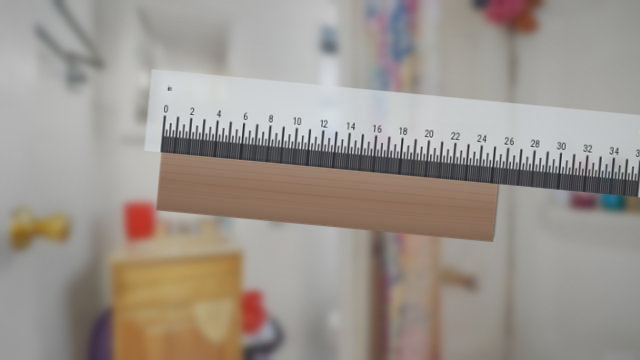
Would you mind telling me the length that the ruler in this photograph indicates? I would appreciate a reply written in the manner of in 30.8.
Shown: in 25.5
